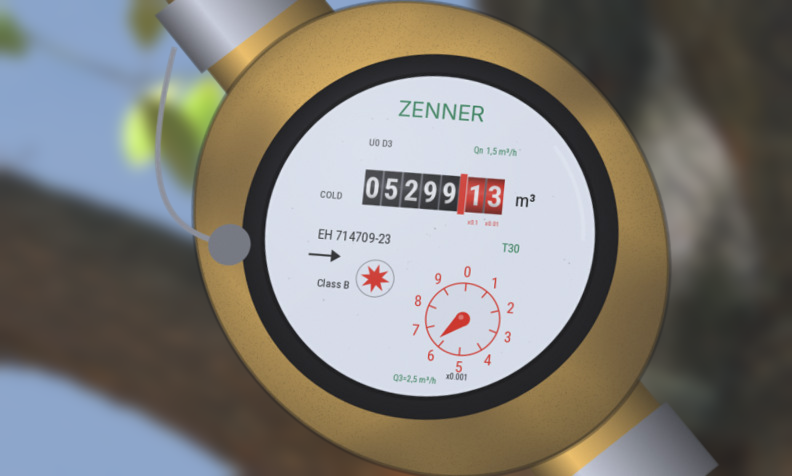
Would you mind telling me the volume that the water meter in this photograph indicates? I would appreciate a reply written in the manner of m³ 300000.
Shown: m³ 5299.136
